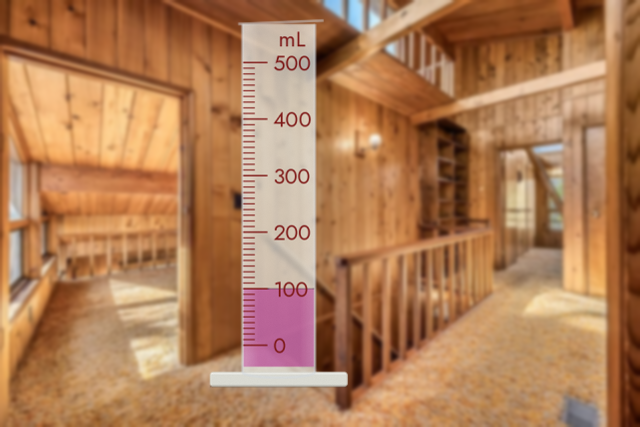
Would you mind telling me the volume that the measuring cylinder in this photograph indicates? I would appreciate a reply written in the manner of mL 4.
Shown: mL 100
